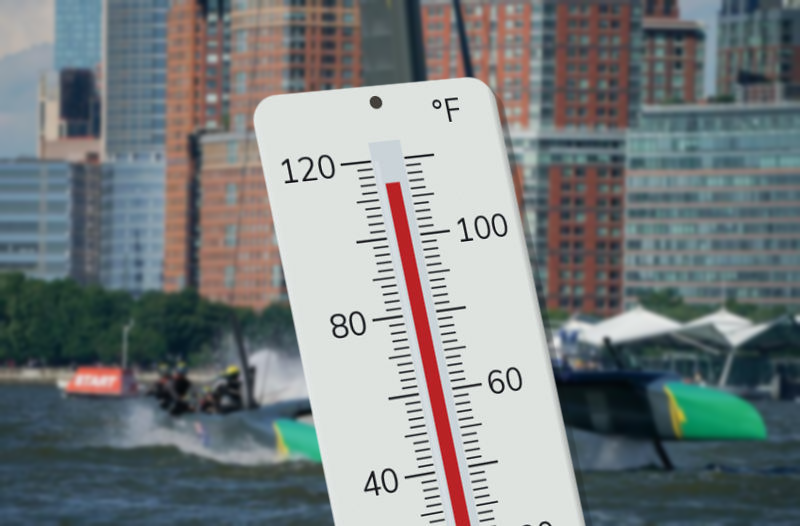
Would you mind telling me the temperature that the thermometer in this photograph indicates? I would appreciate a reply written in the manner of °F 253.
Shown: °F 114
